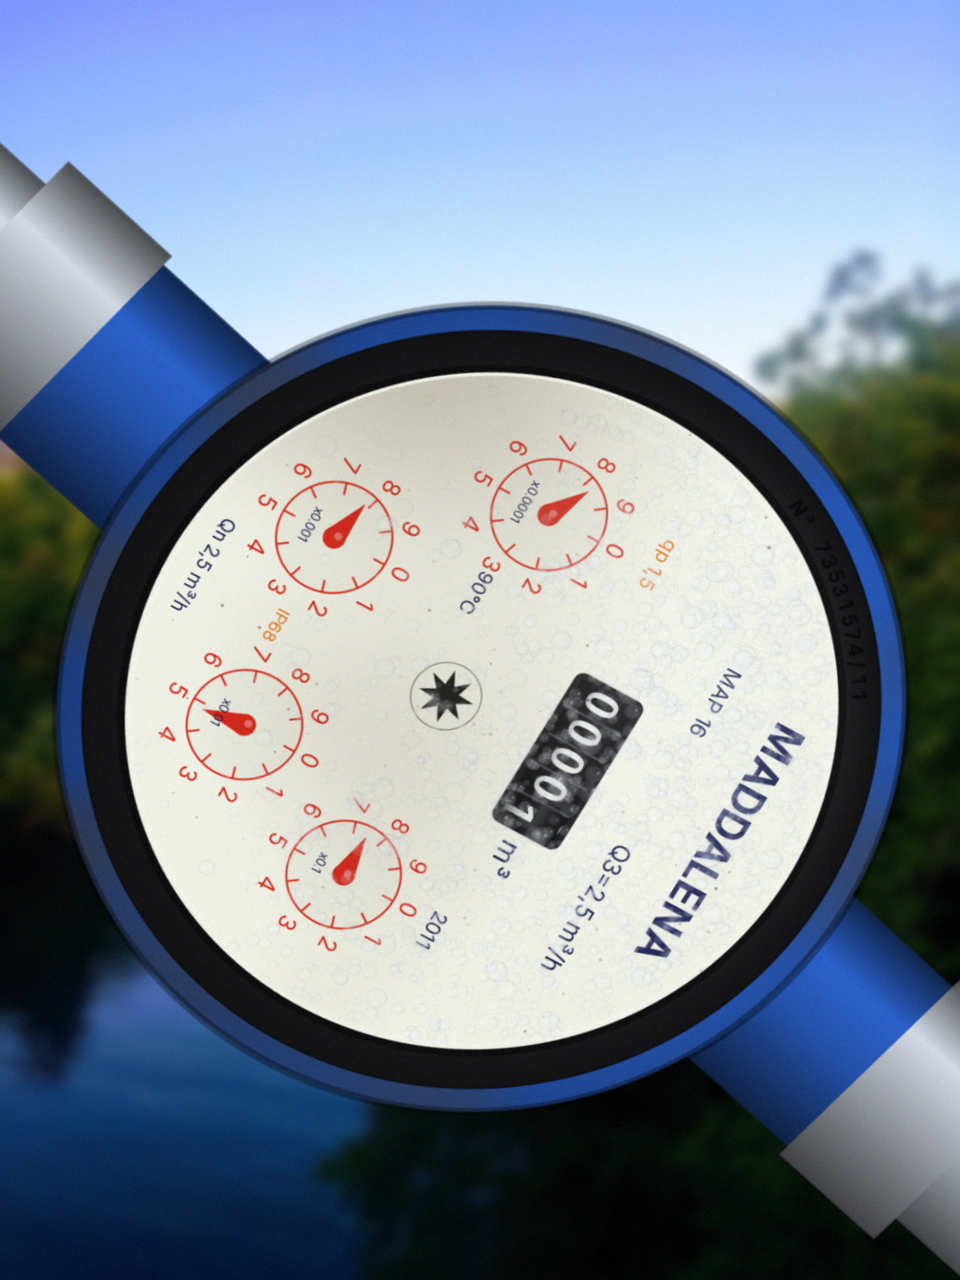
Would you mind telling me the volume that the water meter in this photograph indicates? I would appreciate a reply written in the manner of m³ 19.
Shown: m³ 0.7478
